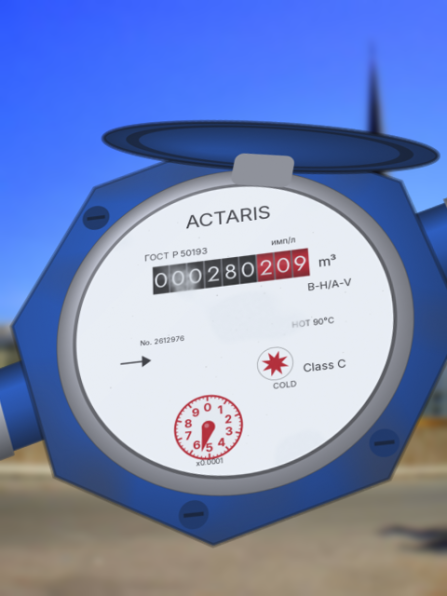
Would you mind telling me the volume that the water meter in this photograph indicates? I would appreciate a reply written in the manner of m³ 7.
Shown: m³ 280.2095
